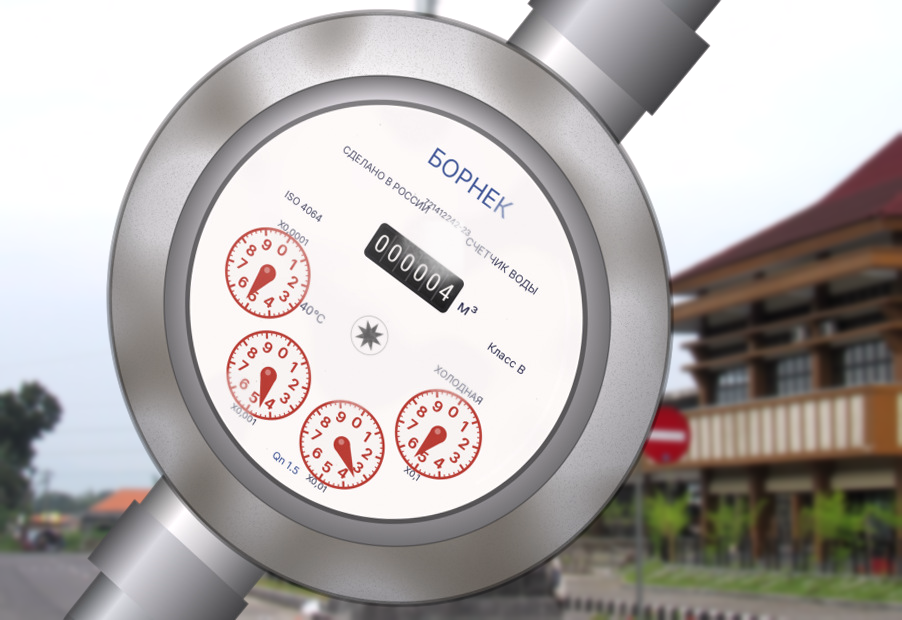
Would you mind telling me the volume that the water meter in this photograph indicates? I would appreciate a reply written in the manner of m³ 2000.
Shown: m³ 4.5345
